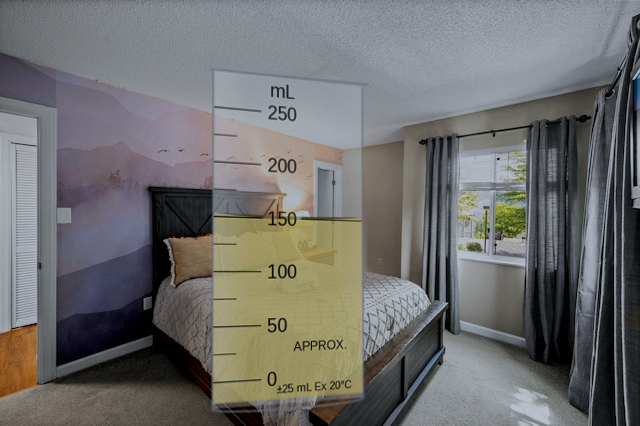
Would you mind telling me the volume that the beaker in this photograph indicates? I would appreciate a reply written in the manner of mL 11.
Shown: mL 150
